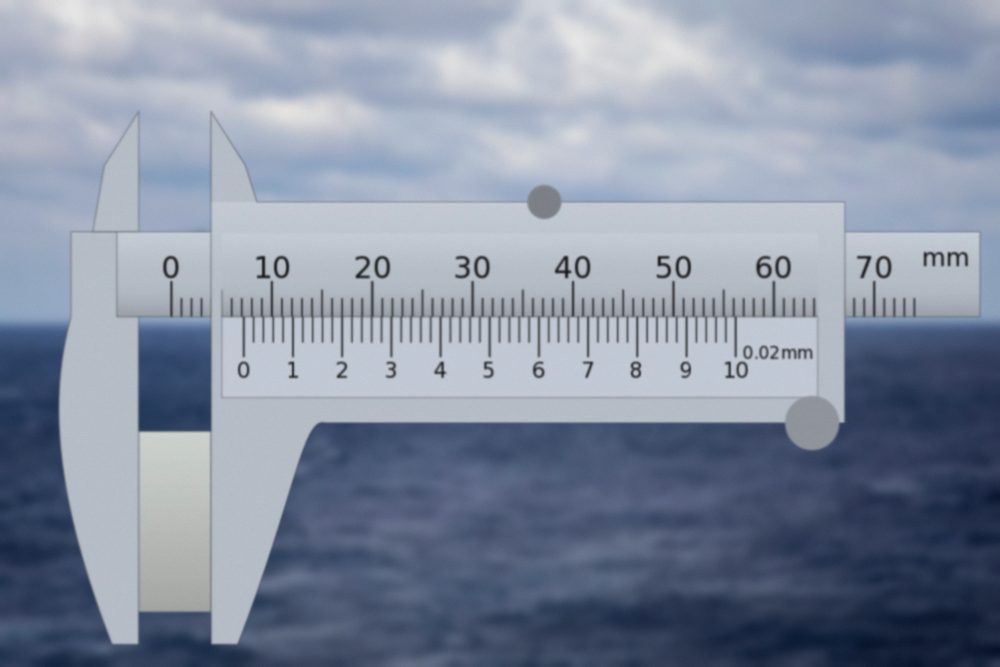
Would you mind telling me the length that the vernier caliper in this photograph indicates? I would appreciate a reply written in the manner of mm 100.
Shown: mm 7.2
